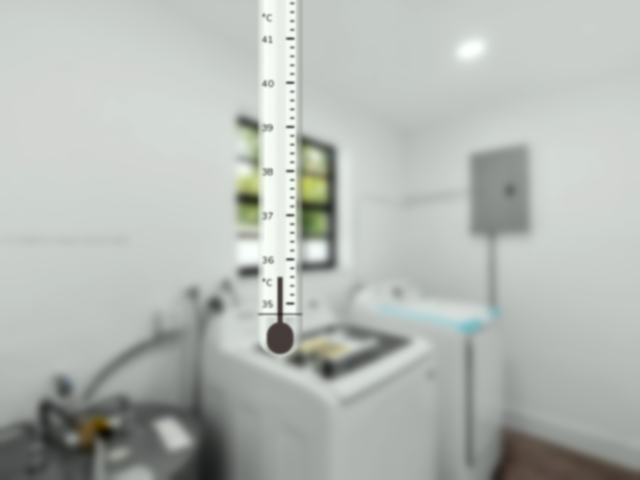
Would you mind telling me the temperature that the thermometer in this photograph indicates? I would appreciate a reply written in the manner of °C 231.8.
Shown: °C 35.6
